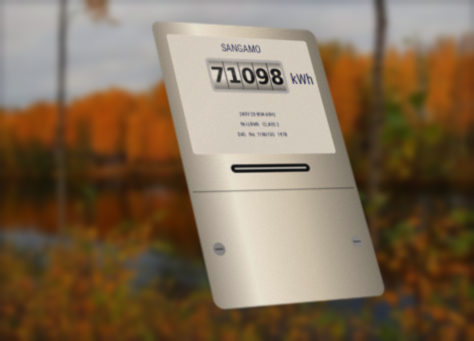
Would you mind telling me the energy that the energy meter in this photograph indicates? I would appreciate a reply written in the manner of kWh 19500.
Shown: kWh 71098
